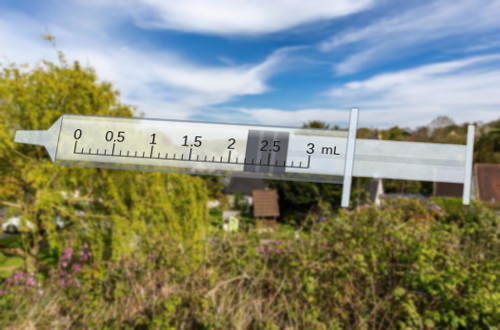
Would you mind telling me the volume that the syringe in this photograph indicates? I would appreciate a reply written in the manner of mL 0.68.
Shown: mL 2.2
